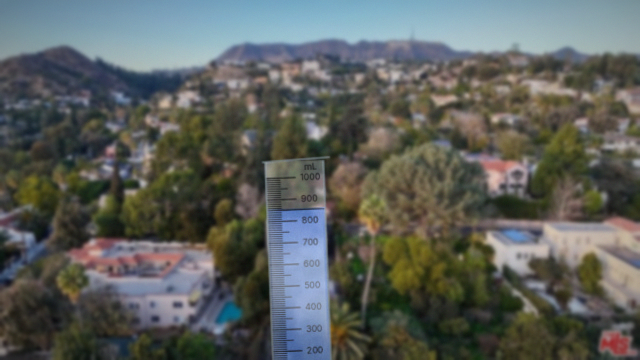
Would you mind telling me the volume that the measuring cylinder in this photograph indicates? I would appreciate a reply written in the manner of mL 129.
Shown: mL 850
